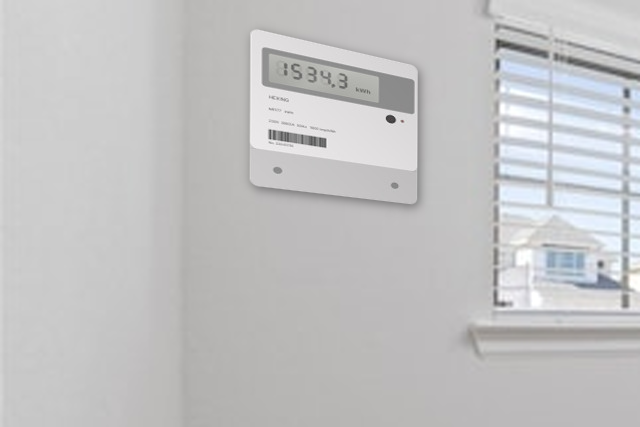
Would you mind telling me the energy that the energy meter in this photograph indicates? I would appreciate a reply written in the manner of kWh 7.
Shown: kWh 1534.3
